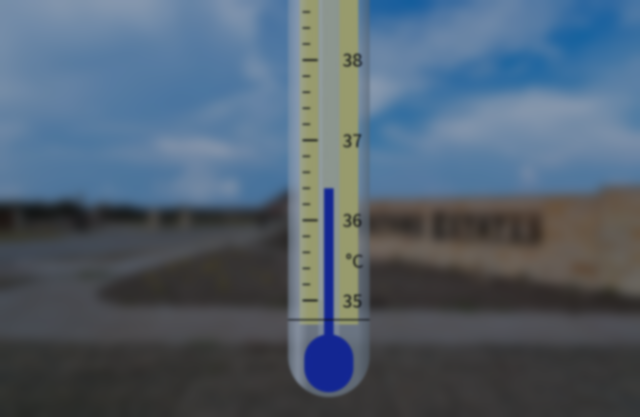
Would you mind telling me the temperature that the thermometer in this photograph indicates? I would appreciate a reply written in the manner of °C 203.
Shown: °C 36.4
